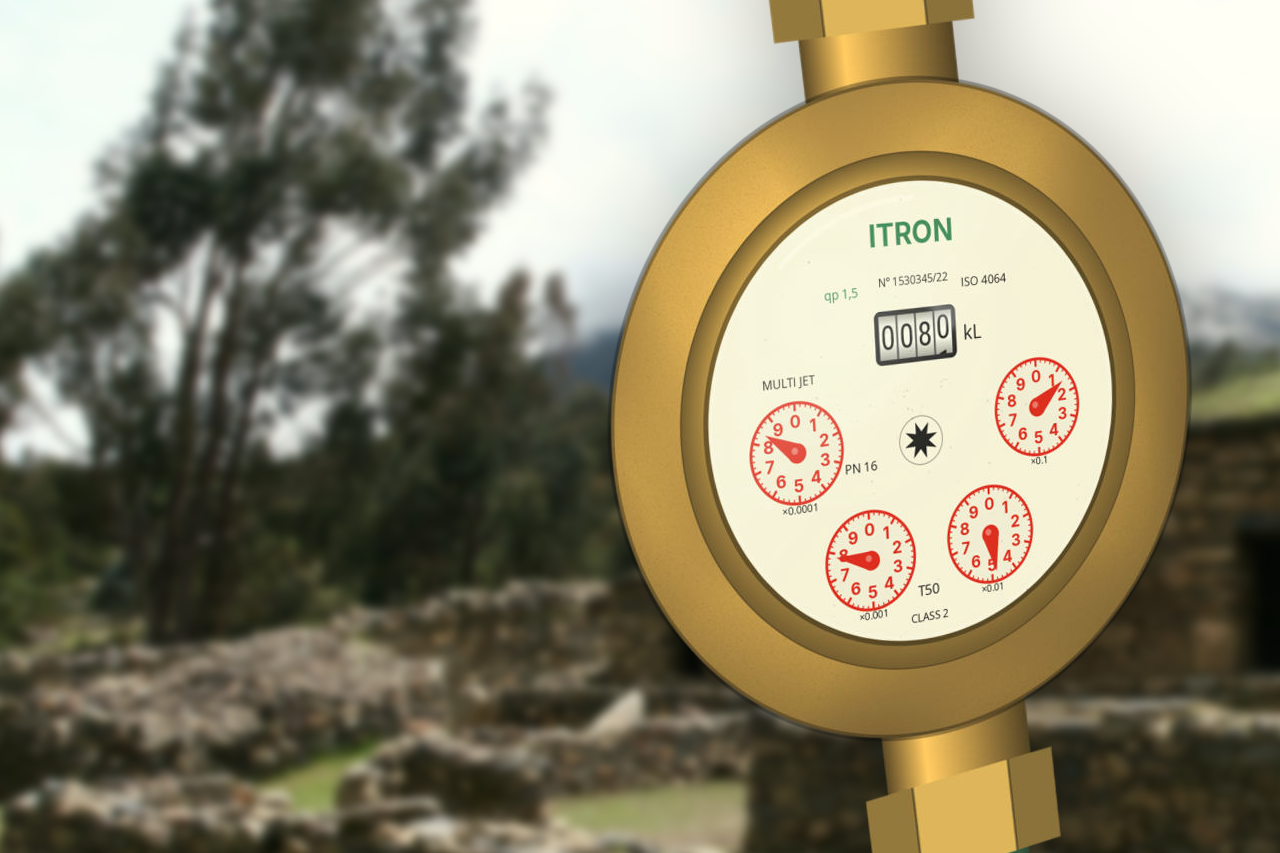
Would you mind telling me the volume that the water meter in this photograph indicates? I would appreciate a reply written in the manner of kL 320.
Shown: kL 80.1478
